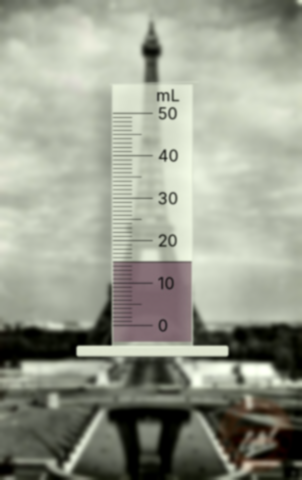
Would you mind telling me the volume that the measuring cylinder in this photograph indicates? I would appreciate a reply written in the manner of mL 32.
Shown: mL 15
